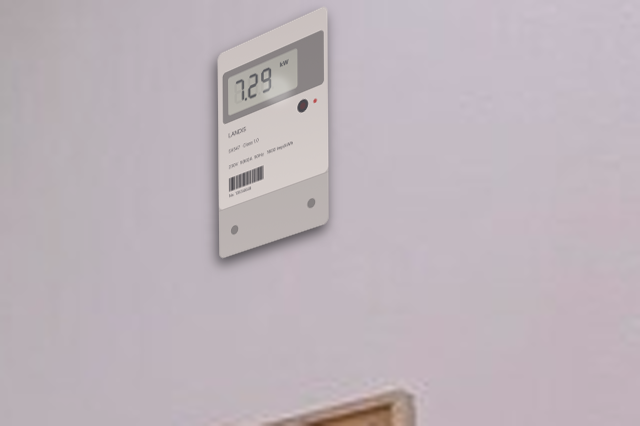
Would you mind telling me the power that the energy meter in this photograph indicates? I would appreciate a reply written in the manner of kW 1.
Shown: kW 7.29
